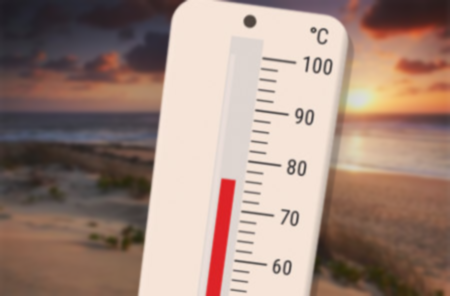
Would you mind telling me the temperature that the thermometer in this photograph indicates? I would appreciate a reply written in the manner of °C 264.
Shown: °C 76
